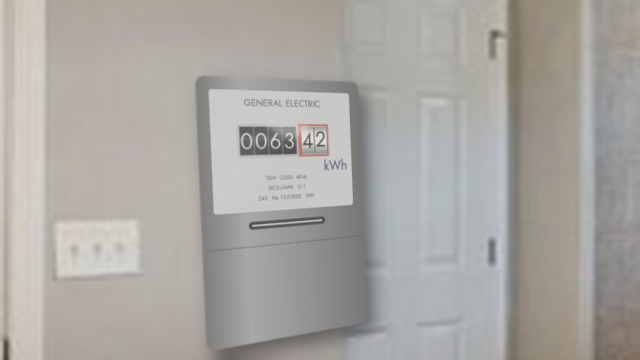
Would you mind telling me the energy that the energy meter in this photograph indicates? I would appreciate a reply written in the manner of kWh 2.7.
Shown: kWh 63.42
